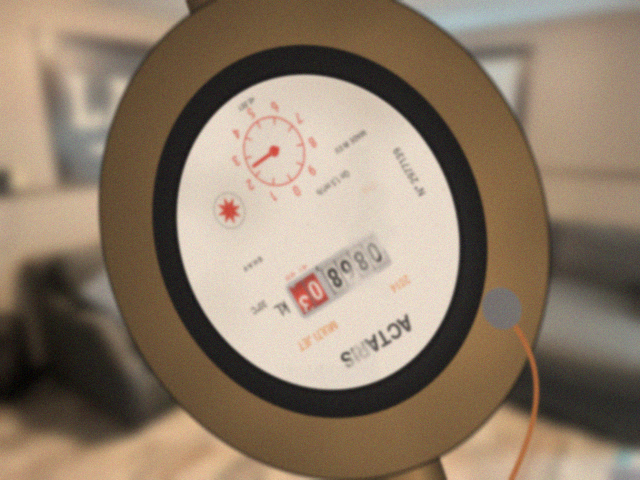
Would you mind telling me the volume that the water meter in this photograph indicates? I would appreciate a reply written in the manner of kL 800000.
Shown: kL 868.032
